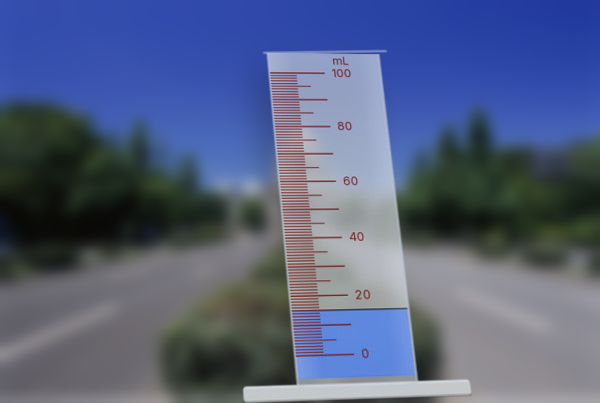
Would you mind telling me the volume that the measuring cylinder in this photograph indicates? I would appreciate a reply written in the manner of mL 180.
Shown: mL 15
